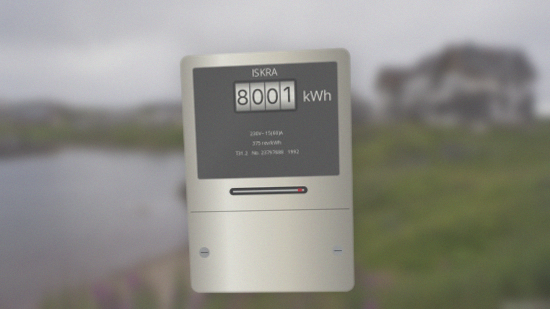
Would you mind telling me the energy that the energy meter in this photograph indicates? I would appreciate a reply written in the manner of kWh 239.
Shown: kWh 8001
